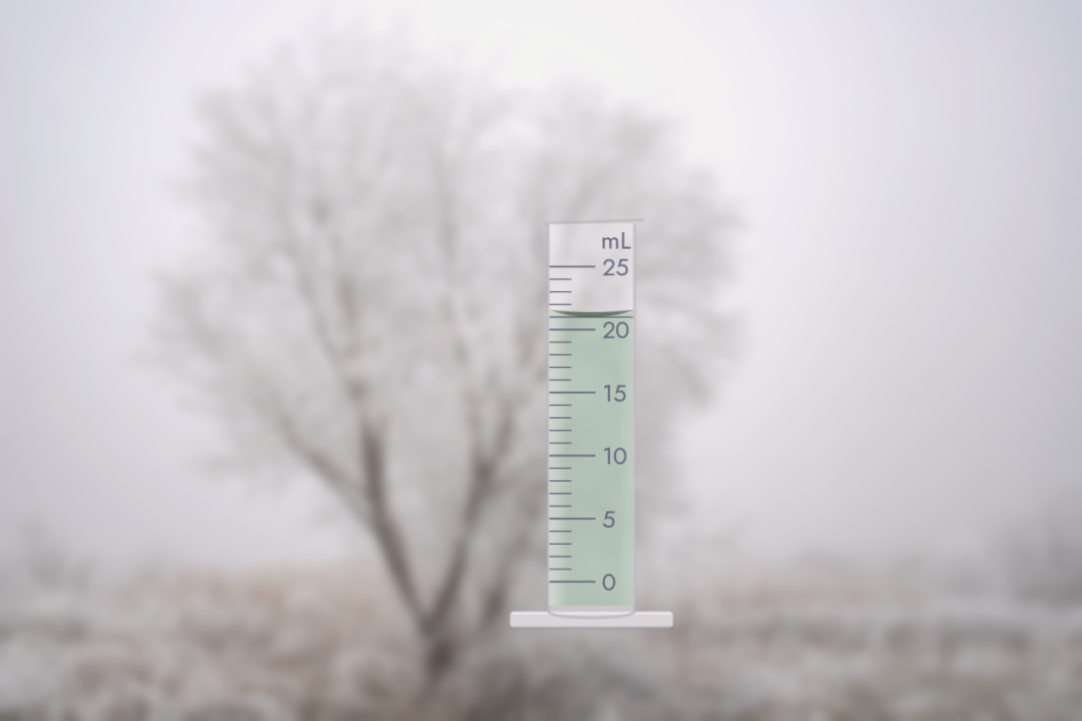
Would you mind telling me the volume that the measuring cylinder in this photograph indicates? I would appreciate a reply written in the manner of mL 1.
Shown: mL 21
